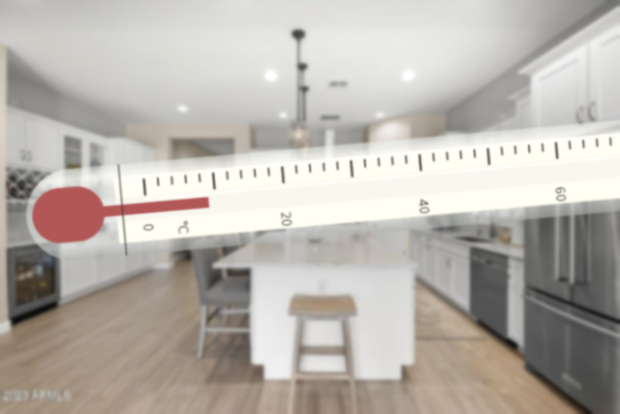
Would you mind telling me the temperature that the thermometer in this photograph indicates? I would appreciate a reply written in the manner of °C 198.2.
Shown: °C 9
